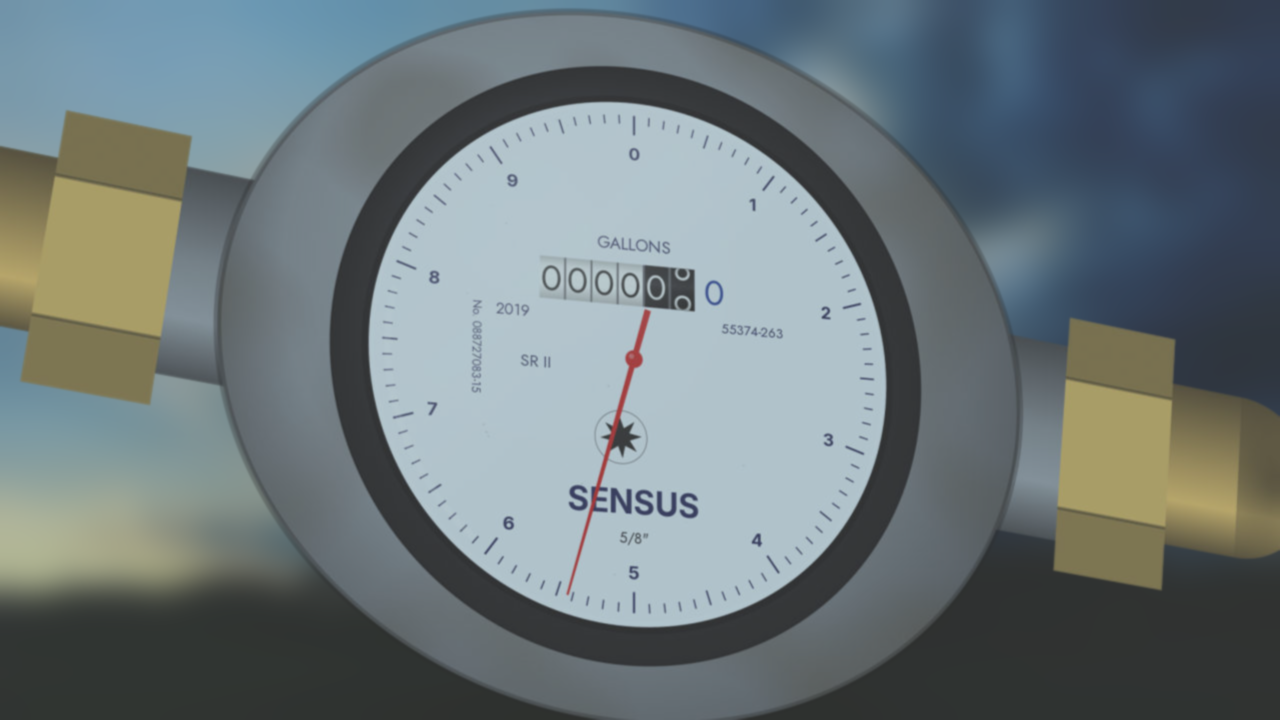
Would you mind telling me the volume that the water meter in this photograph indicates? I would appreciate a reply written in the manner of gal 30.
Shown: gal 85.4
